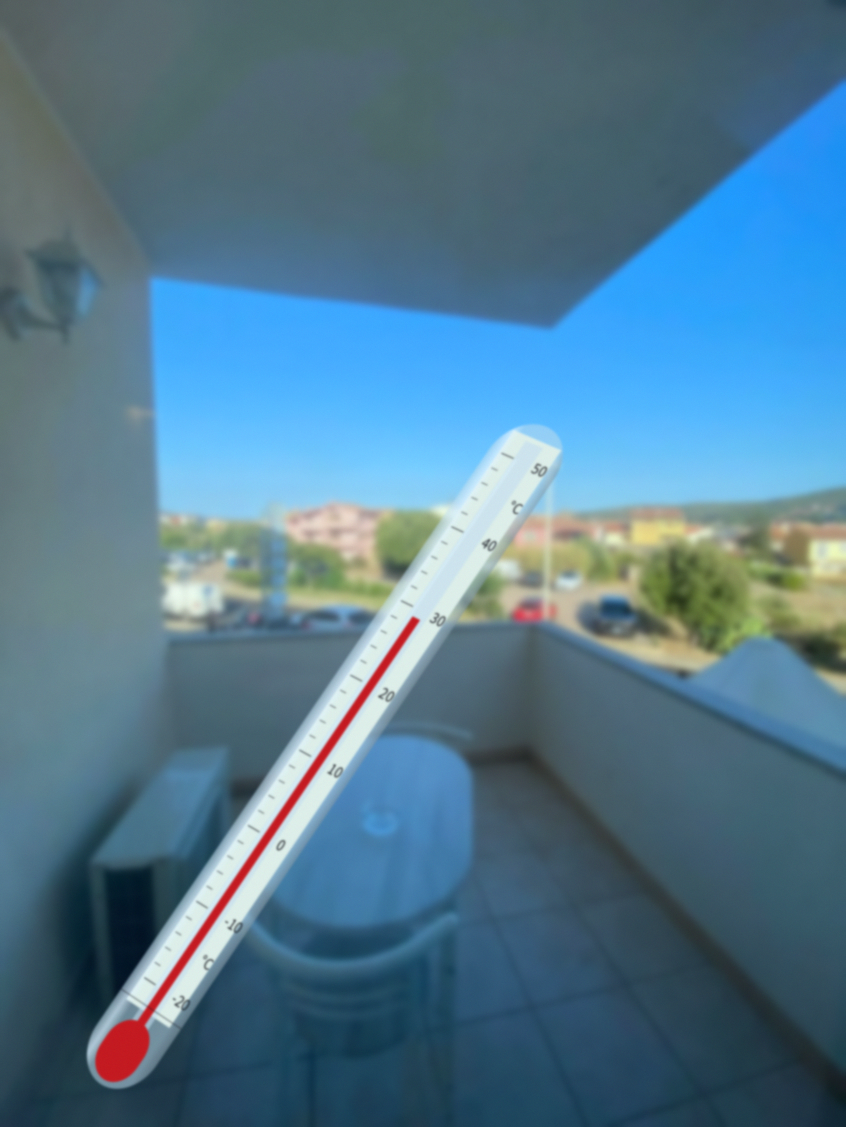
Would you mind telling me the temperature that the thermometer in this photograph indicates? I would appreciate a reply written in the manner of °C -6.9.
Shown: °C 29
